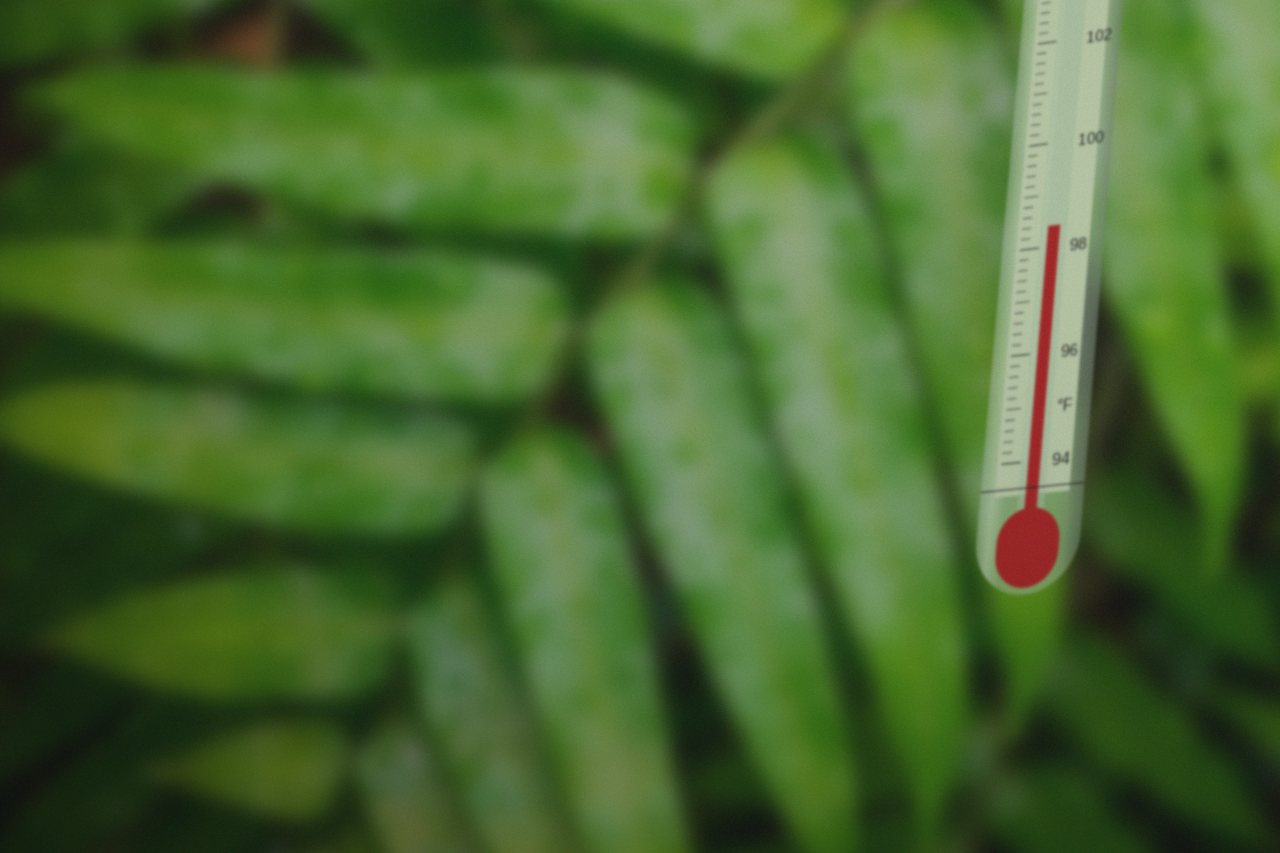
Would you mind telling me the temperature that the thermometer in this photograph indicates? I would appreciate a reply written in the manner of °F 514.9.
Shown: °F 98.4
